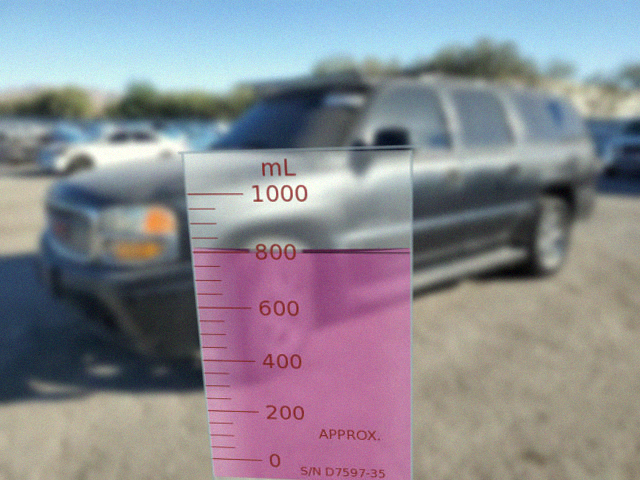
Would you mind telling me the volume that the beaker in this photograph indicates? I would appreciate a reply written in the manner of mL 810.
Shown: mL 800
